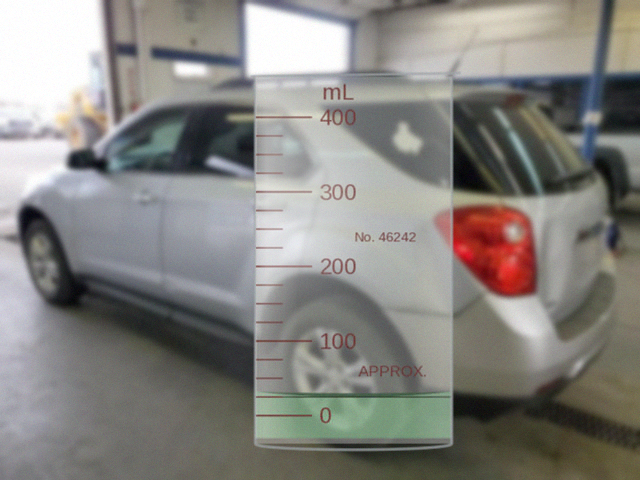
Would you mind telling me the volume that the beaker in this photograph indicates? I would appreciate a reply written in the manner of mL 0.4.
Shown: mL 25
